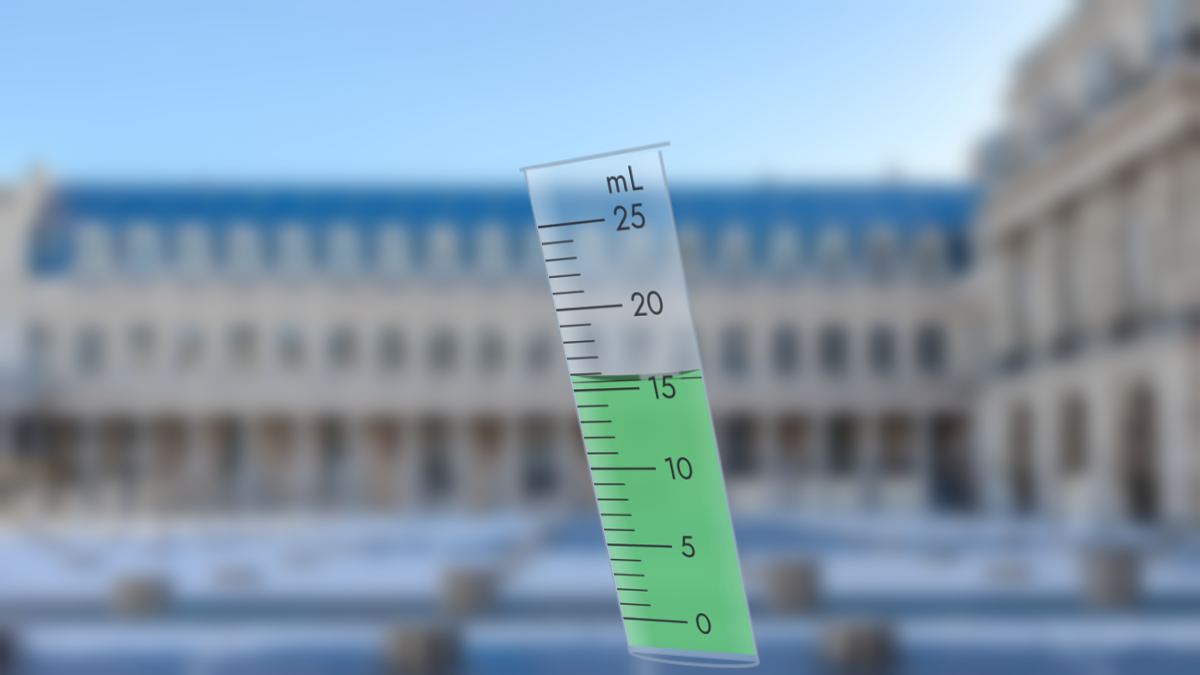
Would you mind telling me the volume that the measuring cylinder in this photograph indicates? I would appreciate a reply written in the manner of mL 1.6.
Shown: mL 15.5
